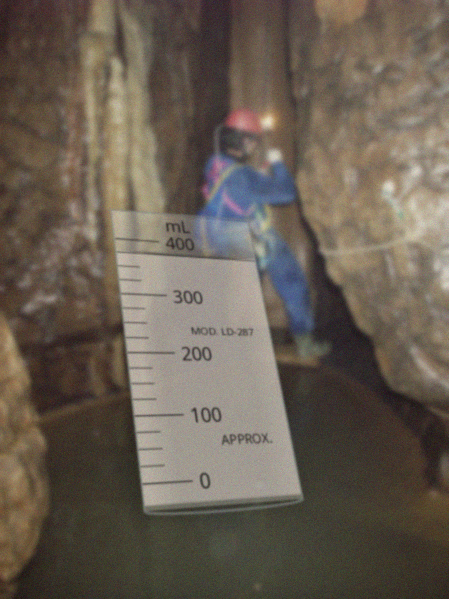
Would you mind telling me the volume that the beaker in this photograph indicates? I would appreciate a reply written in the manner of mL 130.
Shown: mL 375
